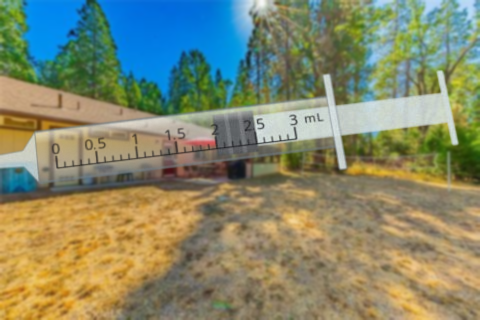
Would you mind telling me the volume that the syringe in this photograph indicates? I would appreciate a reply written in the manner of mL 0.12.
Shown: mL 2
